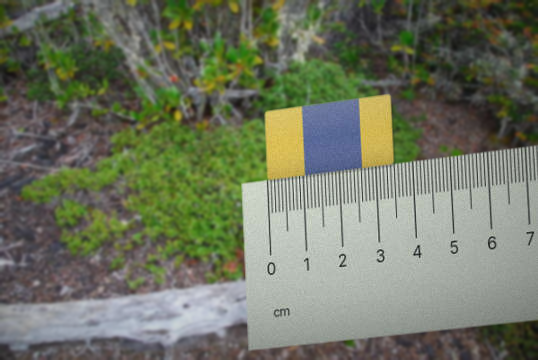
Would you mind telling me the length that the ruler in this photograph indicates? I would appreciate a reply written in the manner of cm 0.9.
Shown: cm 3.5
